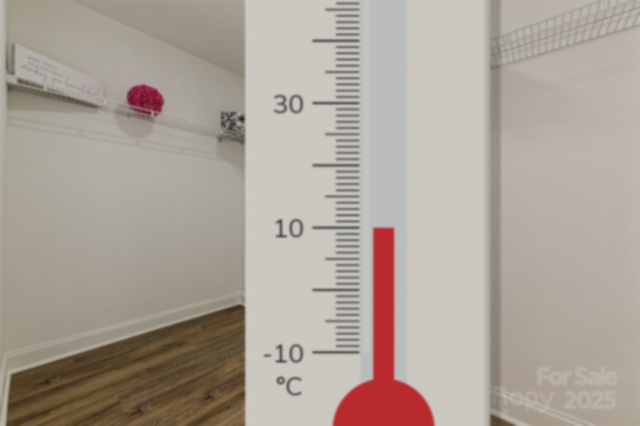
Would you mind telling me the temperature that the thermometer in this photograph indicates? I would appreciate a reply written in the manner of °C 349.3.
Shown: °C 10
